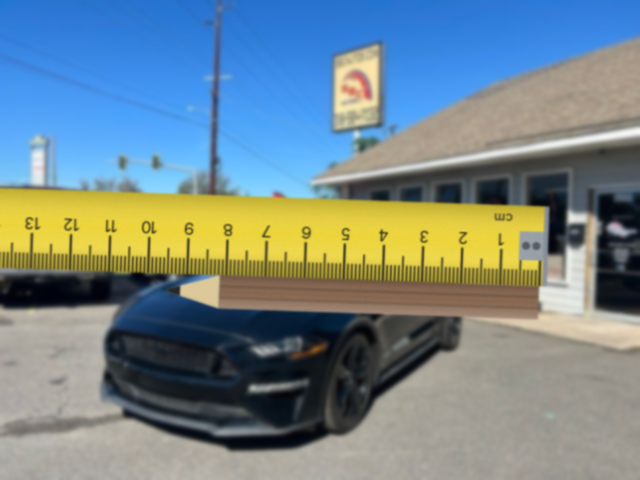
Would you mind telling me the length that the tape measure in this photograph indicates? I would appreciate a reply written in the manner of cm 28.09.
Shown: cm 9.5
